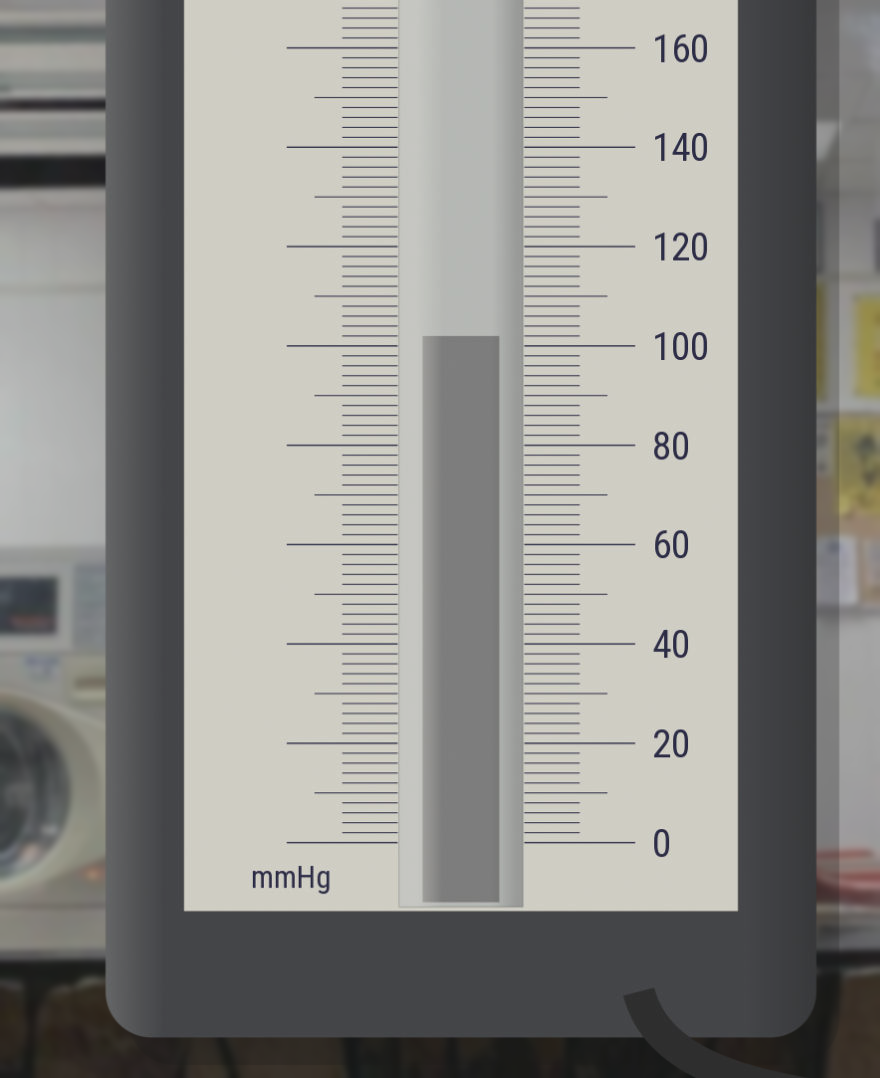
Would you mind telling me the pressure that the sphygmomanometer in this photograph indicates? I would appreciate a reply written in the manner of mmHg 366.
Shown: mmHg 102
